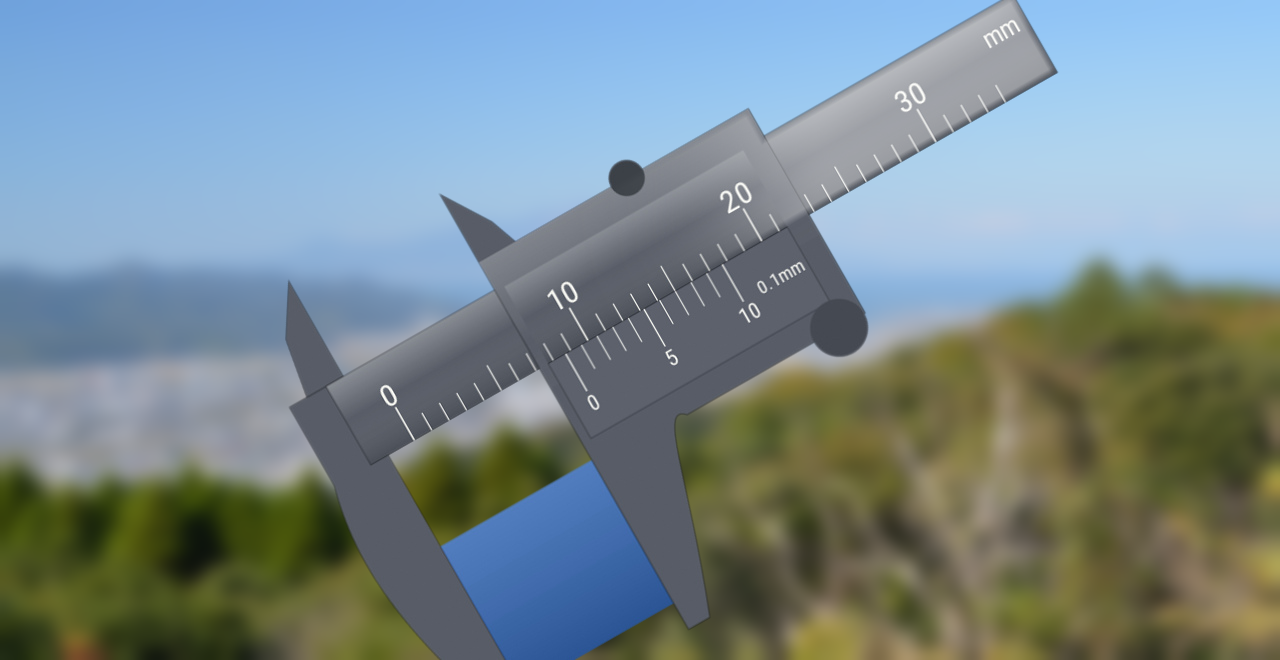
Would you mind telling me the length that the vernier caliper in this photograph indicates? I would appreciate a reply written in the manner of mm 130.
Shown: mm 8.7
